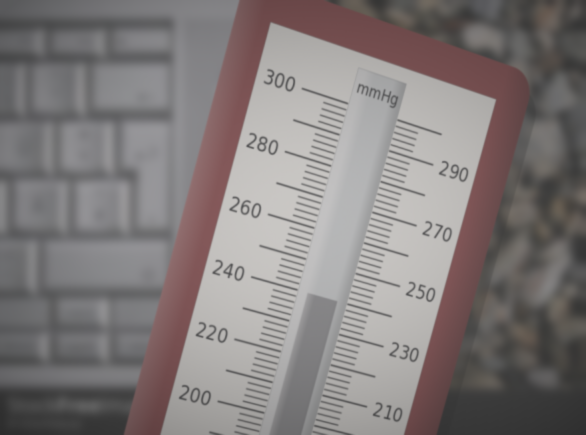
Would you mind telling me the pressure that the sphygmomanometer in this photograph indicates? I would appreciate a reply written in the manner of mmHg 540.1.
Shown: mmHg 240
